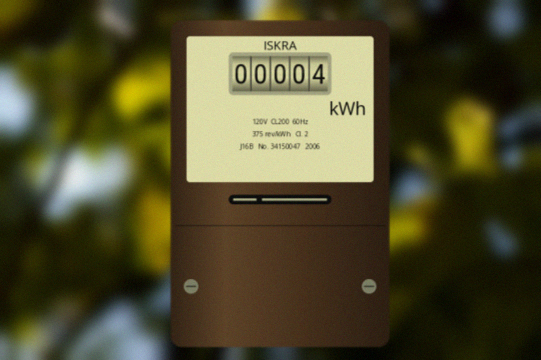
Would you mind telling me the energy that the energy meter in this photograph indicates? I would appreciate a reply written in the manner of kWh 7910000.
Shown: kWh 4
